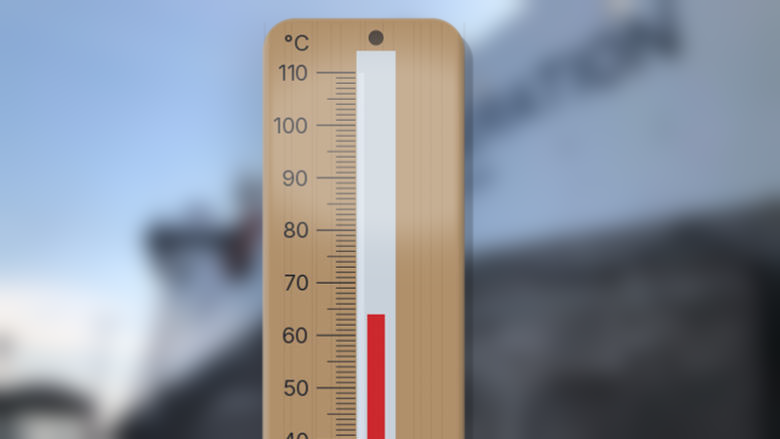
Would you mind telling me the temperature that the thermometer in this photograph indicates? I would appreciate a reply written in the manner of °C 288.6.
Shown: °C 64
